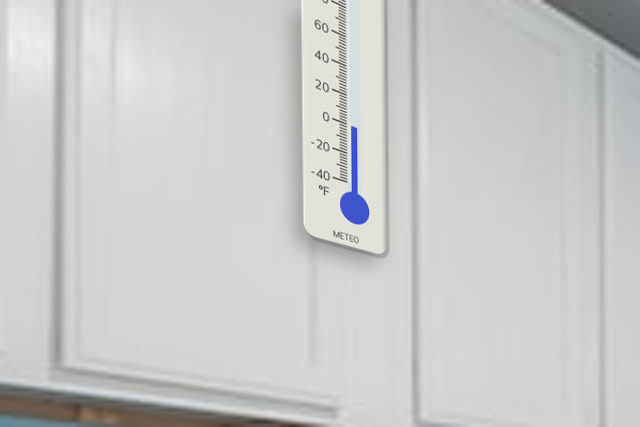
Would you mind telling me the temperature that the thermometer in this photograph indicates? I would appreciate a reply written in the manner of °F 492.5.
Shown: °F 0
